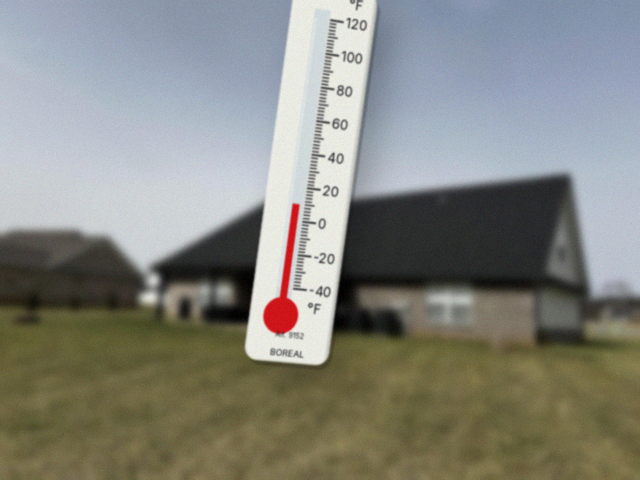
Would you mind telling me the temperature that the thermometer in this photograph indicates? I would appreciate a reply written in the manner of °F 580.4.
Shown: °F 10
